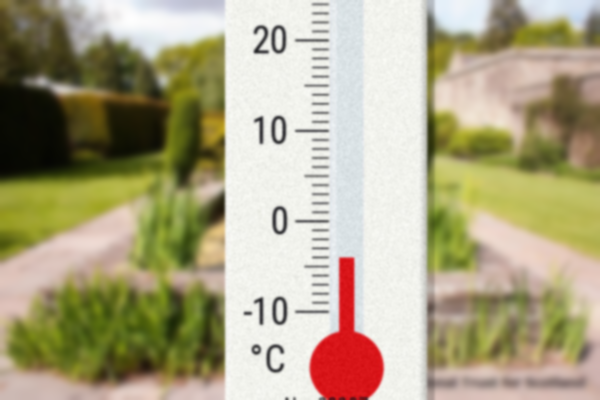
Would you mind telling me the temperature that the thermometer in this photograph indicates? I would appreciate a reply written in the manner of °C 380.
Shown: °C -4
